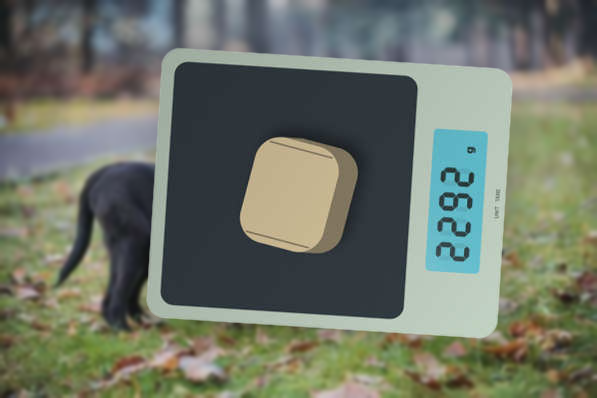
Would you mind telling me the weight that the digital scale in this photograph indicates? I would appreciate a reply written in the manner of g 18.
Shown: g 2292
